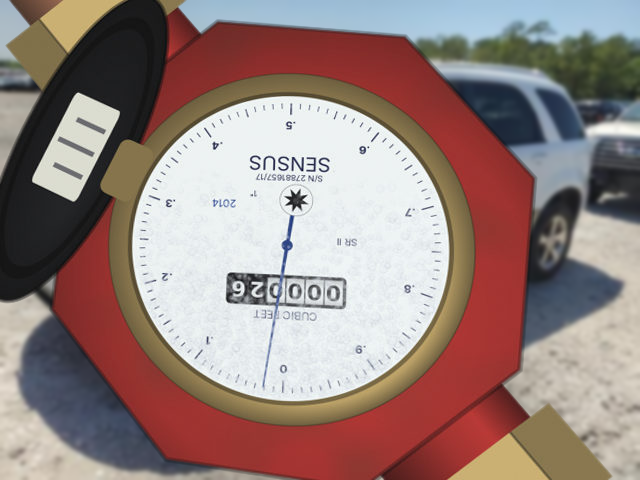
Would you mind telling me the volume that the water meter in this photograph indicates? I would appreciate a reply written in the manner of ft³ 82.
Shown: ft³ 26.02
